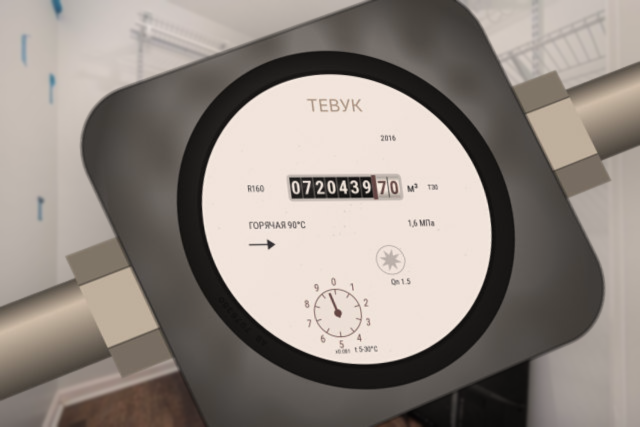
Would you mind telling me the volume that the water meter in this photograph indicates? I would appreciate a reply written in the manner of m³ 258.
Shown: m³ 720439.699
